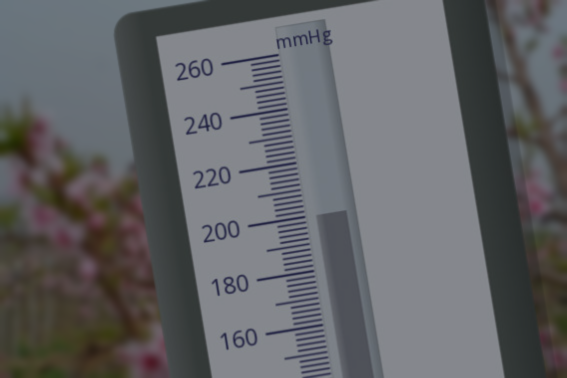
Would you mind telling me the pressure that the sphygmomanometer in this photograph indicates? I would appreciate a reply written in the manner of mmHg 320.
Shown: mmHg 200
